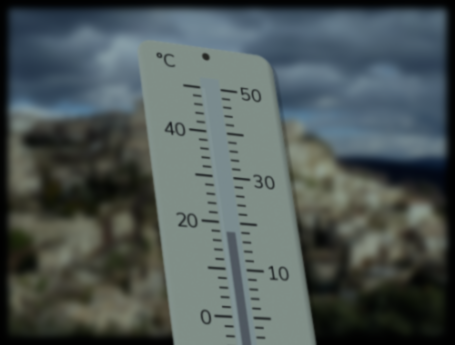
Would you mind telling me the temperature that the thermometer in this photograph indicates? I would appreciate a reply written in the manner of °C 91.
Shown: °C 18
